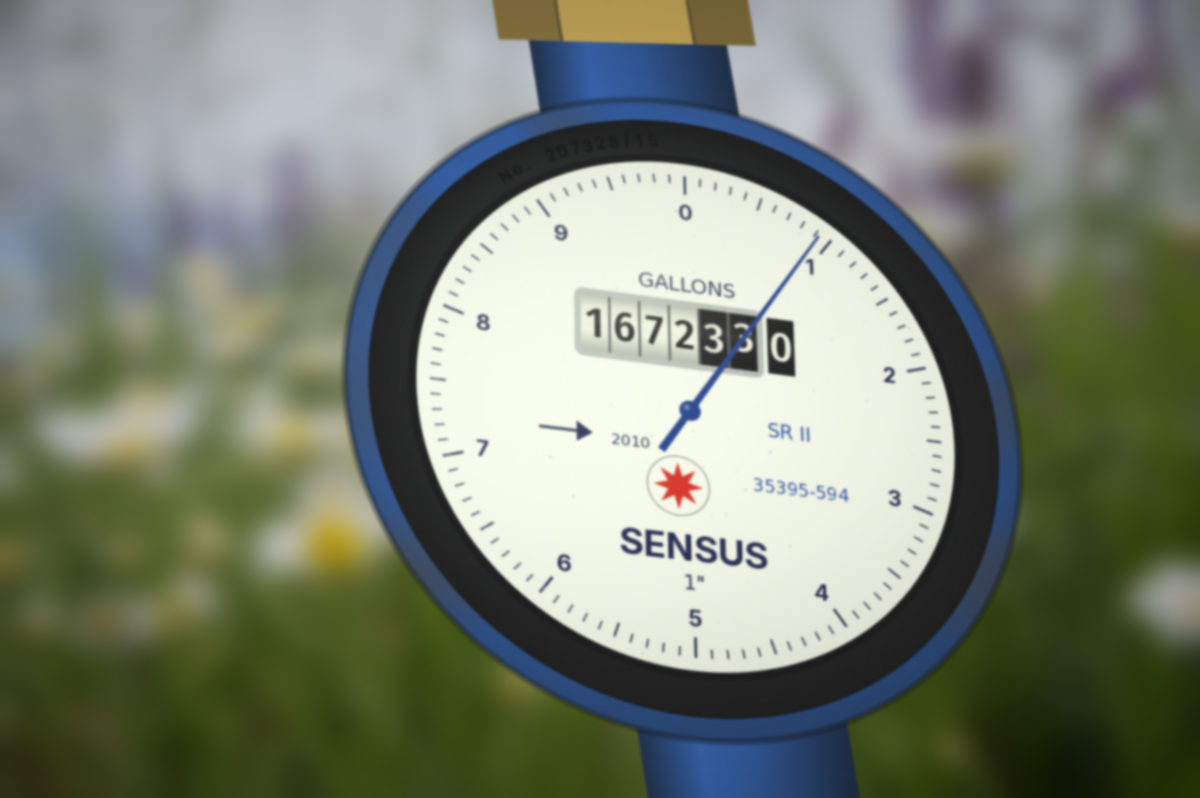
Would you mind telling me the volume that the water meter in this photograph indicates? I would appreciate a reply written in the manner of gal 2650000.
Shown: gal 1672330.9
